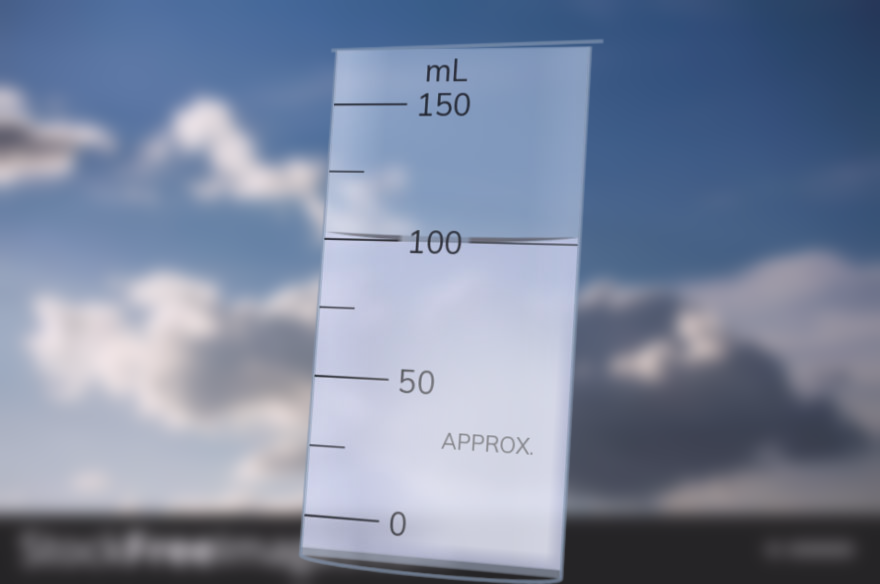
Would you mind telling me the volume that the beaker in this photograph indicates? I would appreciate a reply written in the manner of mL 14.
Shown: mL 100
